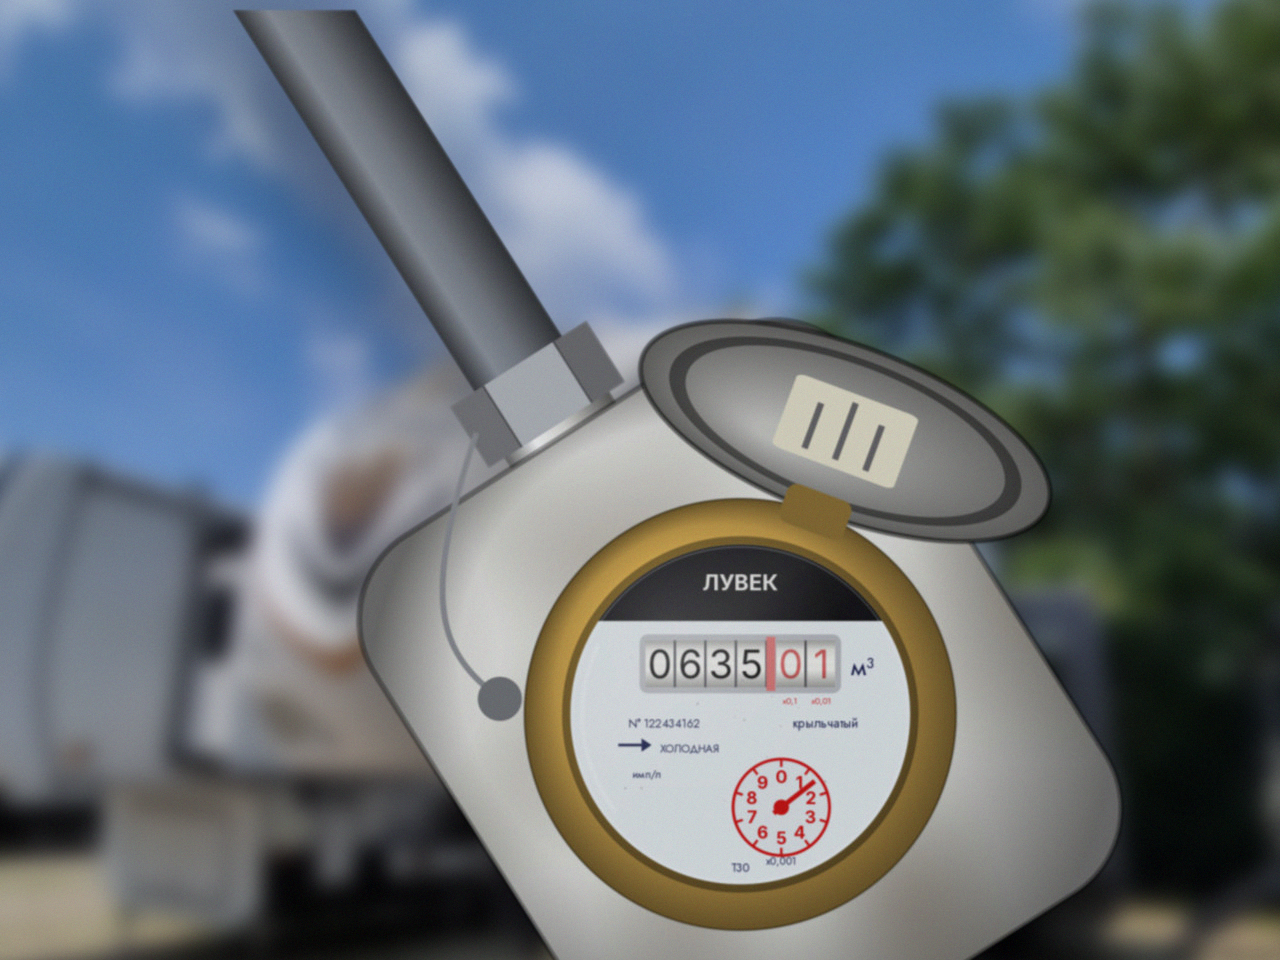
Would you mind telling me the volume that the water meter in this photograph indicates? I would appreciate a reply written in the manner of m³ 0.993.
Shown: m³ 635.011
